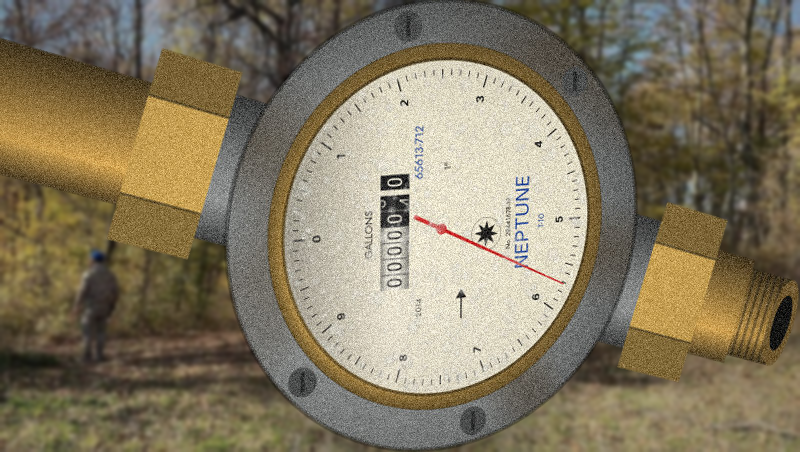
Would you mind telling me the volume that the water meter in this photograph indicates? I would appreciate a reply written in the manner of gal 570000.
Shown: gal 35.7
